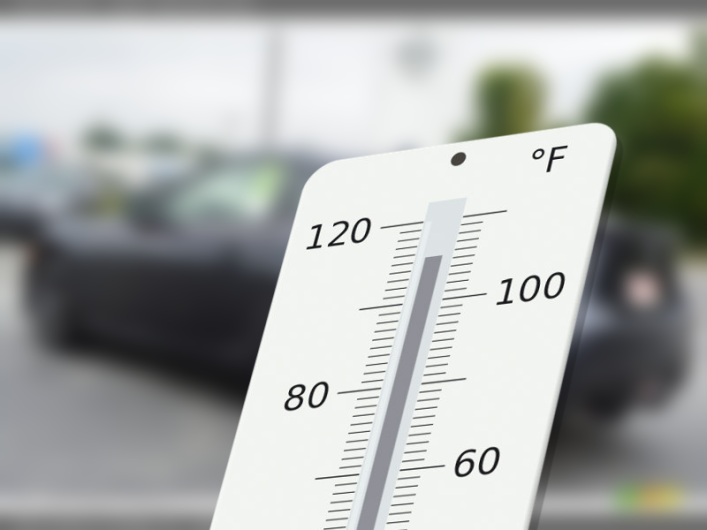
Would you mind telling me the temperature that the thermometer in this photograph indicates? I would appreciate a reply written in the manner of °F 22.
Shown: °F 111
